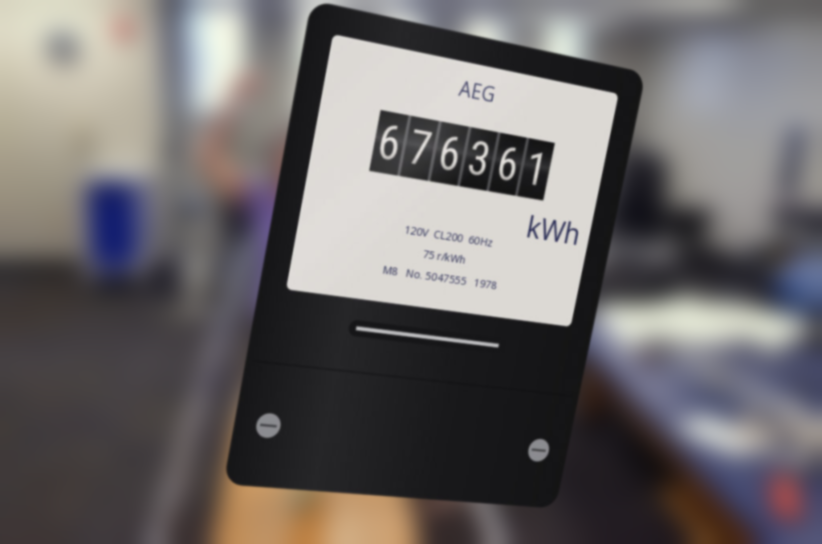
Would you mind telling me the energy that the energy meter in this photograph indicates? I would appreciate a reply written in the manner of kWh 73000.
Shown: kWh 676361
